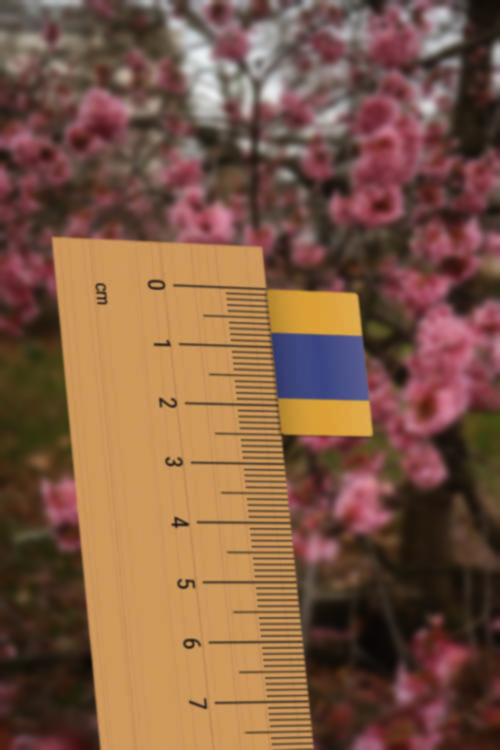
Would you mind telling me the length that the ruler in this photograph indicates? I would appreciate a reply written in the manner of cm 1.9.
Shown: cm 2.5
